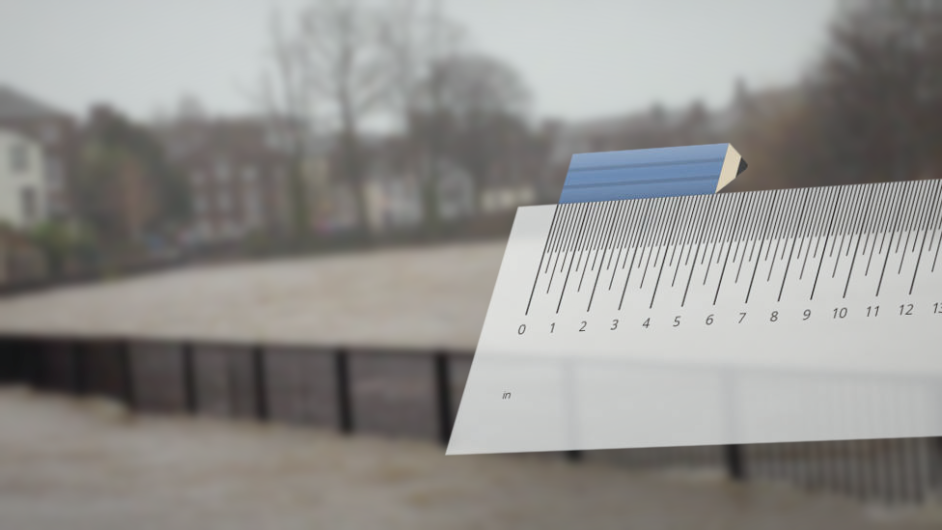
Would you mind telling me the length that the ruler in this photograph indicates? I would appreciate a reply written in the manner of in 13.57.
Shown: in 5.875
